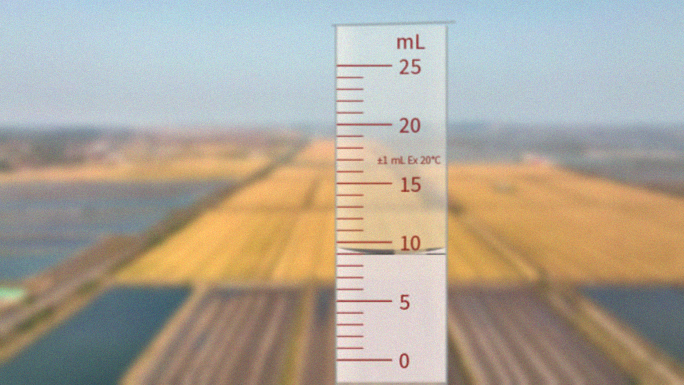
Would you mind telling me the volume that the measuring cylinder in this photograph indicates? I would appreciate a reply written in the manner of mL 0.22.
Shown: mL 9
